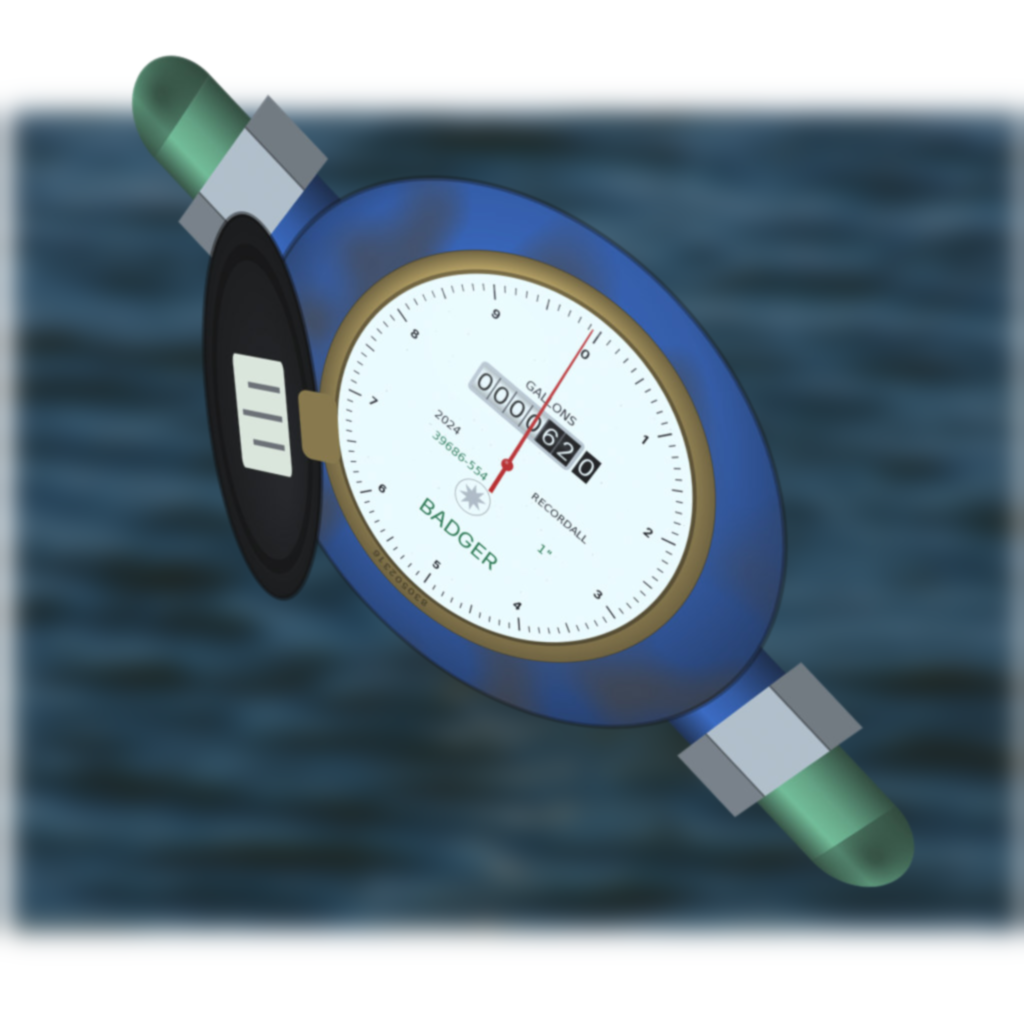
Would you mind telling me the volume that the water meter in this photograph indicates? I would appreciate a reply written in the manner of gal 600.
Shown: gal 619.9
